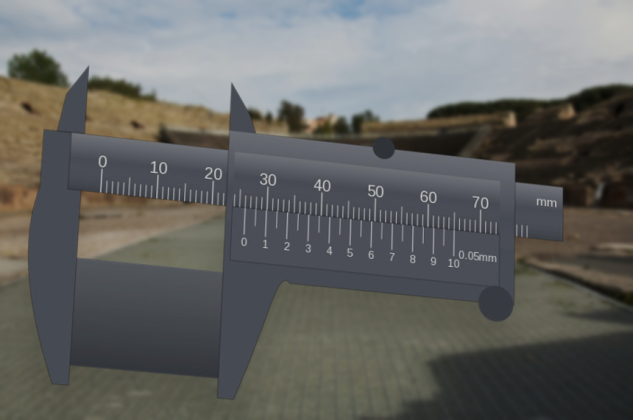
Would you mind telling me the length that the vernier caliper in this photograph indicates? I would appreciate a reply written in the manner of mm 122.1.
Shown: mm 26.0
